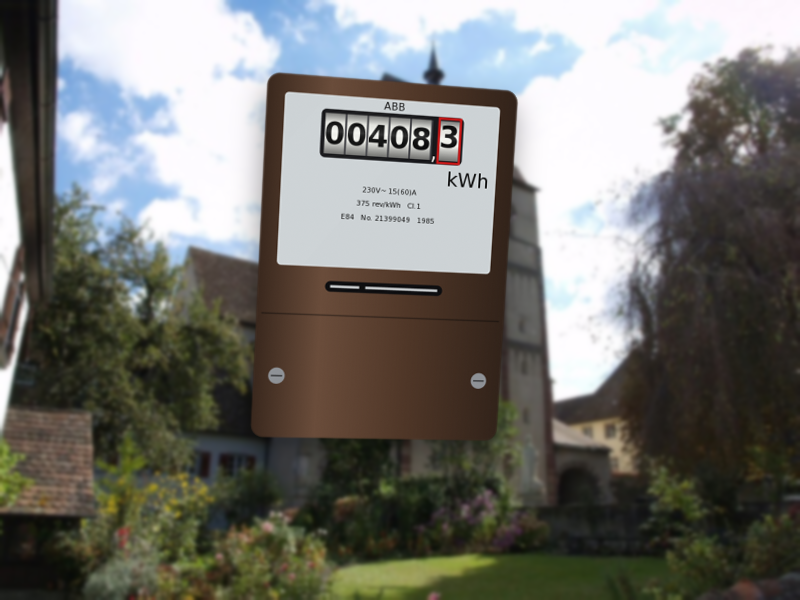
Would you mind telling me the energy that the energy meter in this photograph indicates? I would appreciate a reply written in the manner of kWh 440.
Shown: kWh 408.3
